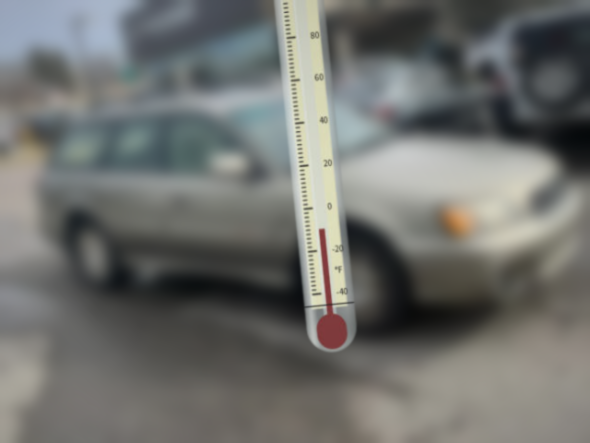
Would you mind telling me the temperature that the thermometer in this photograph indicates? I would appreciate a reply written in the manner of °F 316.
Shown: °F -10
